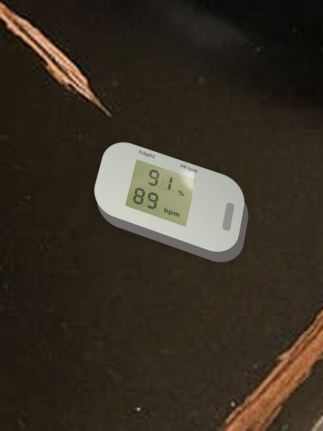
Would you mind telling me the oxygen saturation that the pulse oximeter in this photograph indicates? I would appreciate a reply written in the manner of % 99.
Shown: % 91
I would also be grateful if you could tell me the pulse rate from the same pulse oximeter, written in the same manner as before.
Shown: bpm 89
